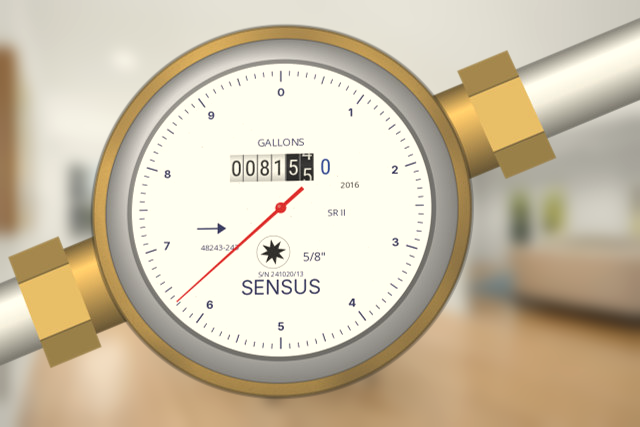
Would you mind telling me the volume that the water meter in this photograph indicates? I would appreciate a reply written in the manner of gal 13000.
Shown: gal 81546.3
